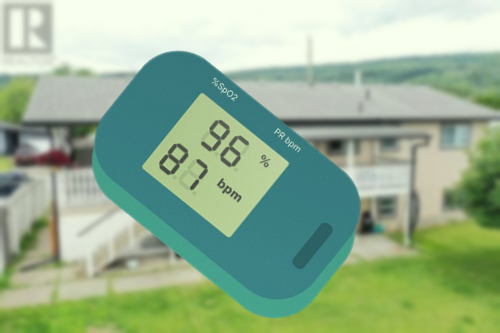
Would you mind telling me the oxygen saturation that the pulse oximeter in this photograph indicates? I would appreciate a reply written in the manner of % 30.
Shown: % 96
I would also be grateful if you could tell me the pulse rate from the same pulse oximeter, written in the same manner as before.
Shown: bpm 87
